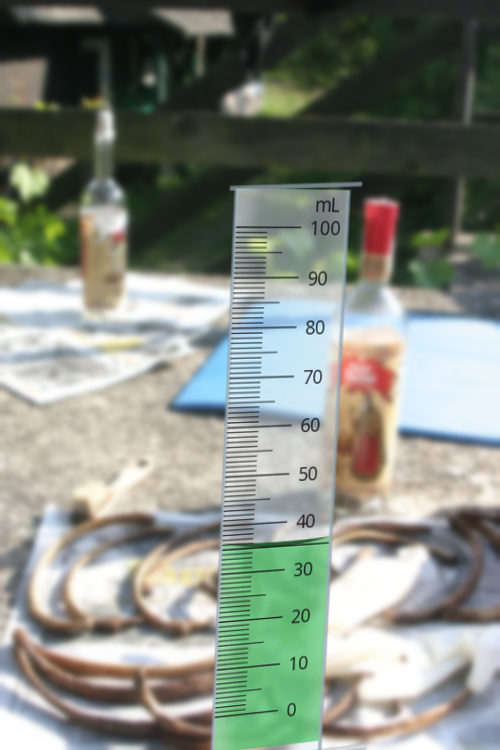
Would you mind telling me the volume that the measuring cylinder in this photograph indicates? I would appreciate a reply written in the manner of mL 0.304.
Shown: mL 35
